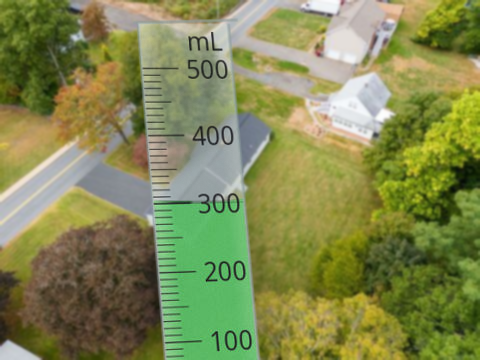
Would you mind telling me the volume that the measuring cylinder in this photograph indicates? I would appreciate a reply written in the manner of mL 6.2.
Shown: mL 300
